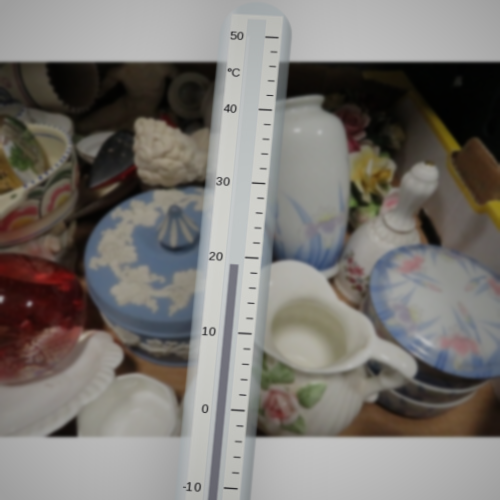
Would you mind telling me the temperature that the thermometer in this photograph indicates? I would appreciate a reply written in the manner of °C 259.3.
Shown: °C 19
